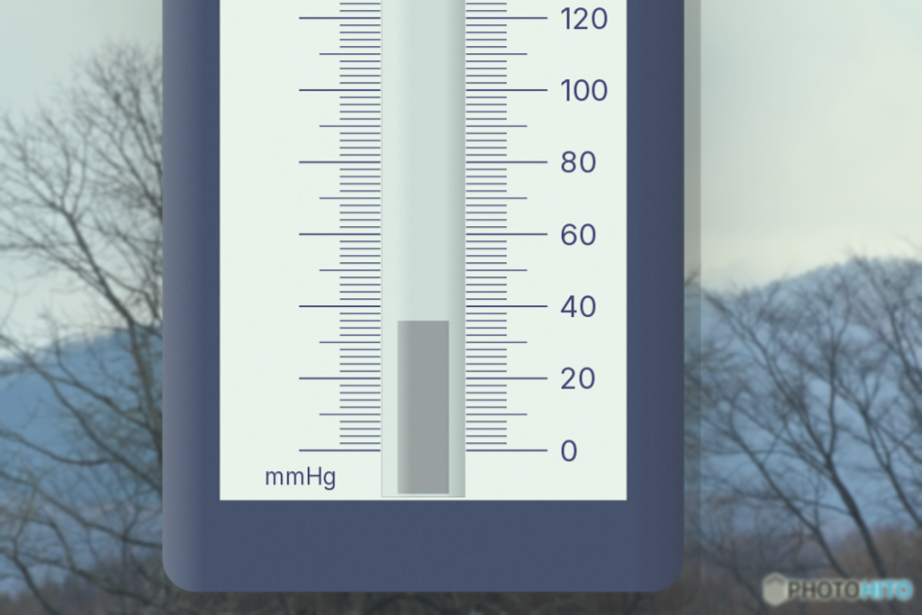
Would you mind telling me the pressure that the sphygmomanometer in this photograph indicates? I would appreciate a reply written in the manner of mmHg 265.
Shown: mmHg 36
